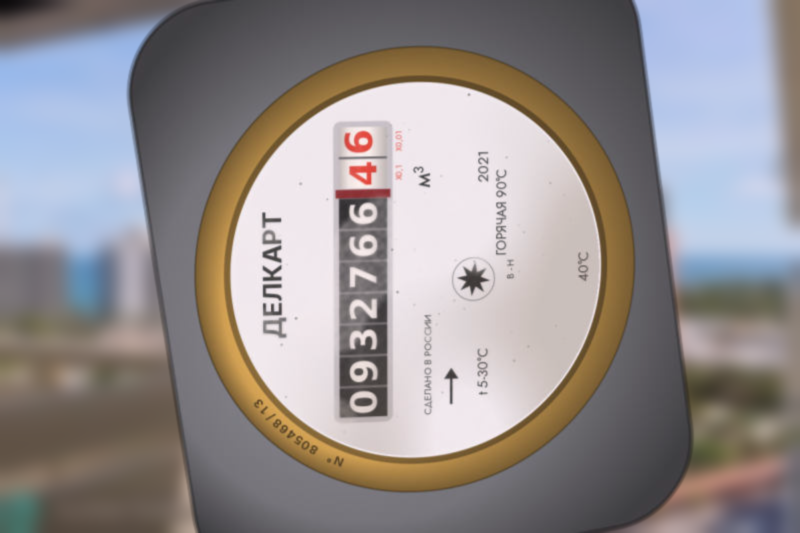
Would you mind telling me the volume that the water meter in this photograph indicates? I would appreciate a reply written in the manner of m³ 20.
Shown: m³ 932766.46
